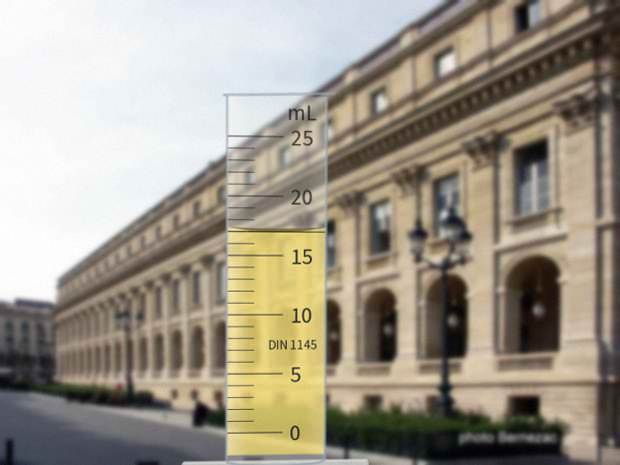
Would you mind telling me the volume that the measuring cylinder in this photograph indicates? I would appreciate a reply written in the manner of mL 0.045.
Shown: mL 17
